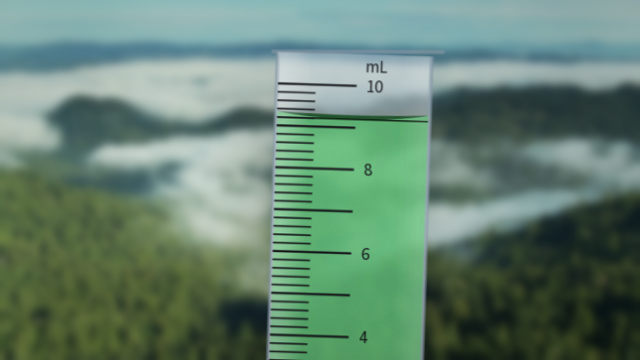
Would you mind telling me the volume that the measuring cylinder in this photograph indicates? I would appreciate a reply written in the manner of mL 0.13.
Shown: mL 9.2
